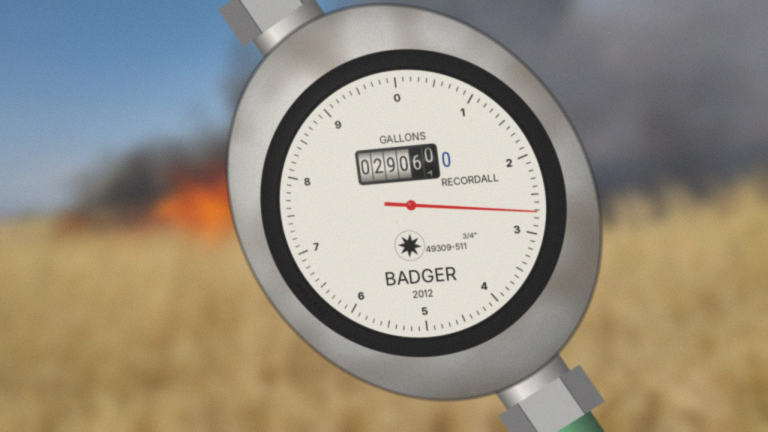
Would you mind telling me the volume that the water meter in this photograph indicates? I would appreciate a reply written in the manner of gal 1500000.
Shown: gal 290602.7
